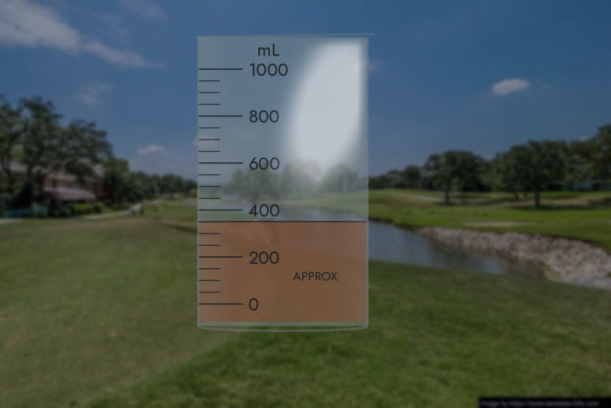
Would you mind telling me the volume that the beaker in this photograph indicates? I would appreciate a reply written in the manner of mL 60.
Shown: mL 350
